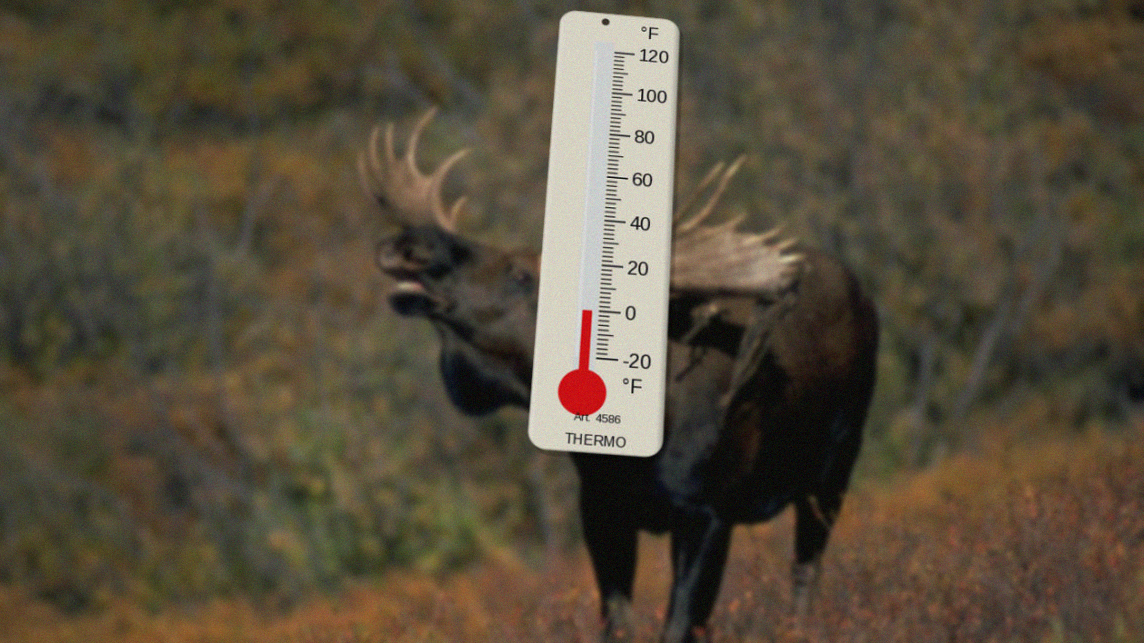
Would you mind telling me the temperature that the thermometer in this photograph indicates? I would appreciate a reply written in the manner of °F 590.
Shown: °F 0
